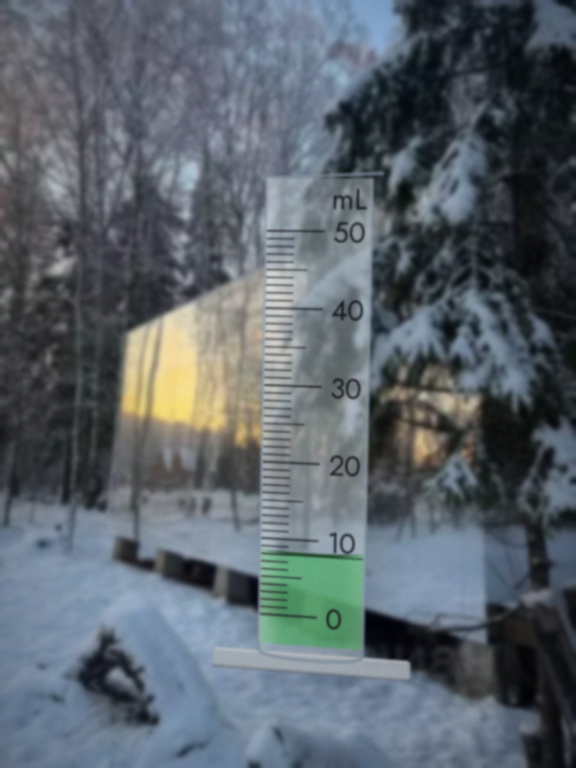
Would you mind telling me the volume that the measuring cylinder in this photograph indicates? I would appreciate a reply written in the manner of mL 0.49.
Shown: mL 8
